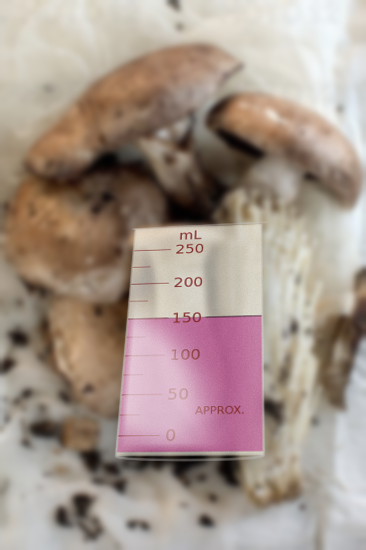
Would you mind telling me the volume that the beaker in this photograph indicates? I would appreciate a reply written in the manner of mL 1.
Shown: mL 150
